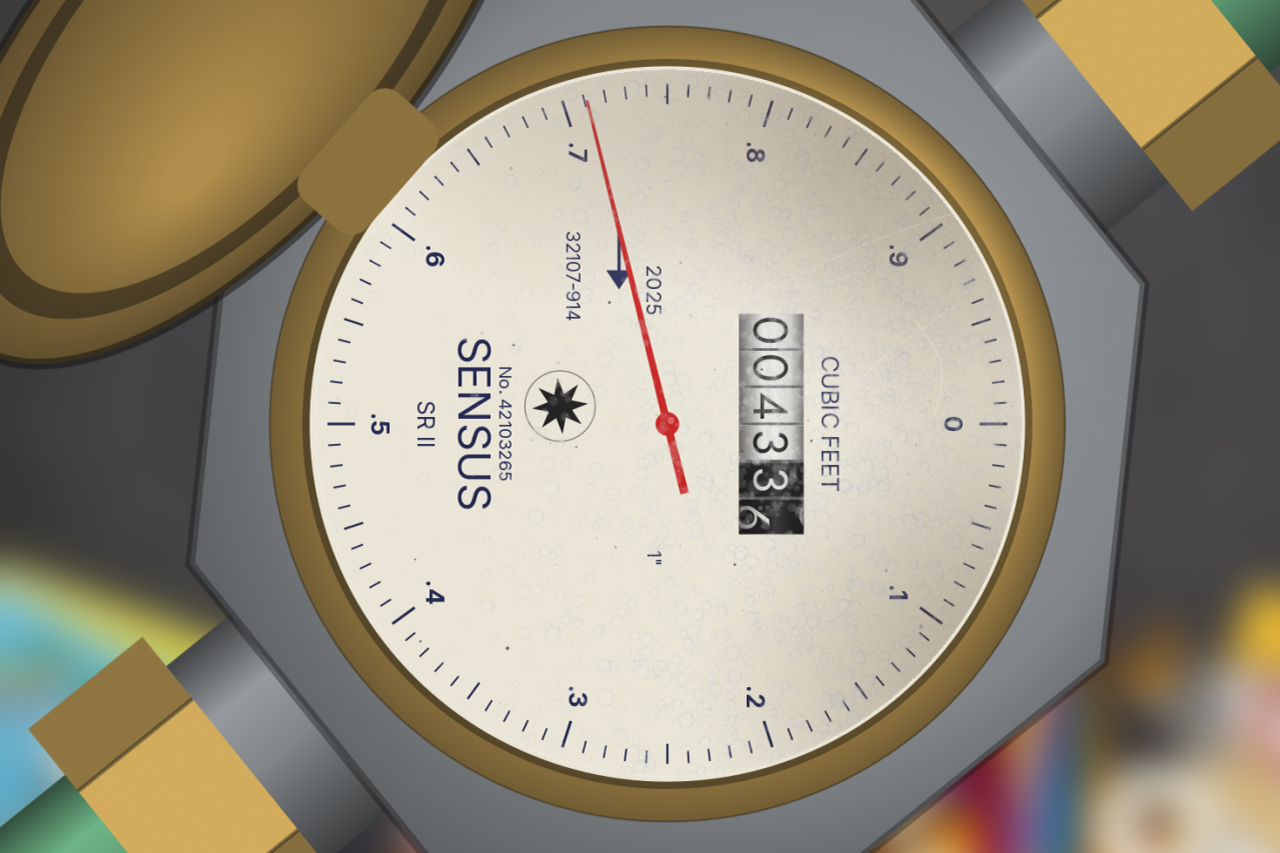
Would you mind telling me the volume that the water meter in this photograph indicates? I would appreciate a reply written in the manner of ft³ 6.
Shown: ft³ 4335.71
